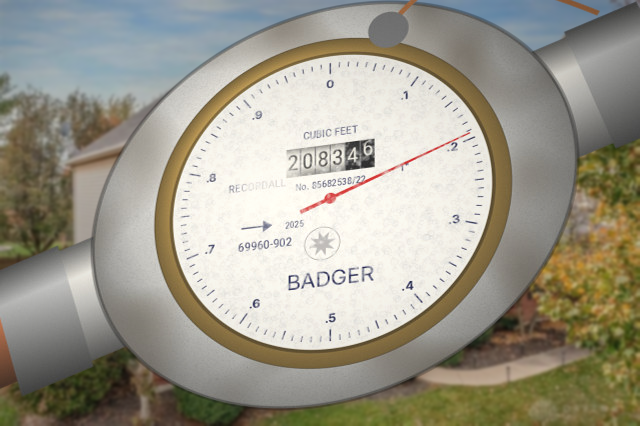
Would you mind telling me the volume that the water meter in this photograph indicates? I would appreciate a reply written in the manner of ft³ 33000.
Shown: ft³ 208346.19
